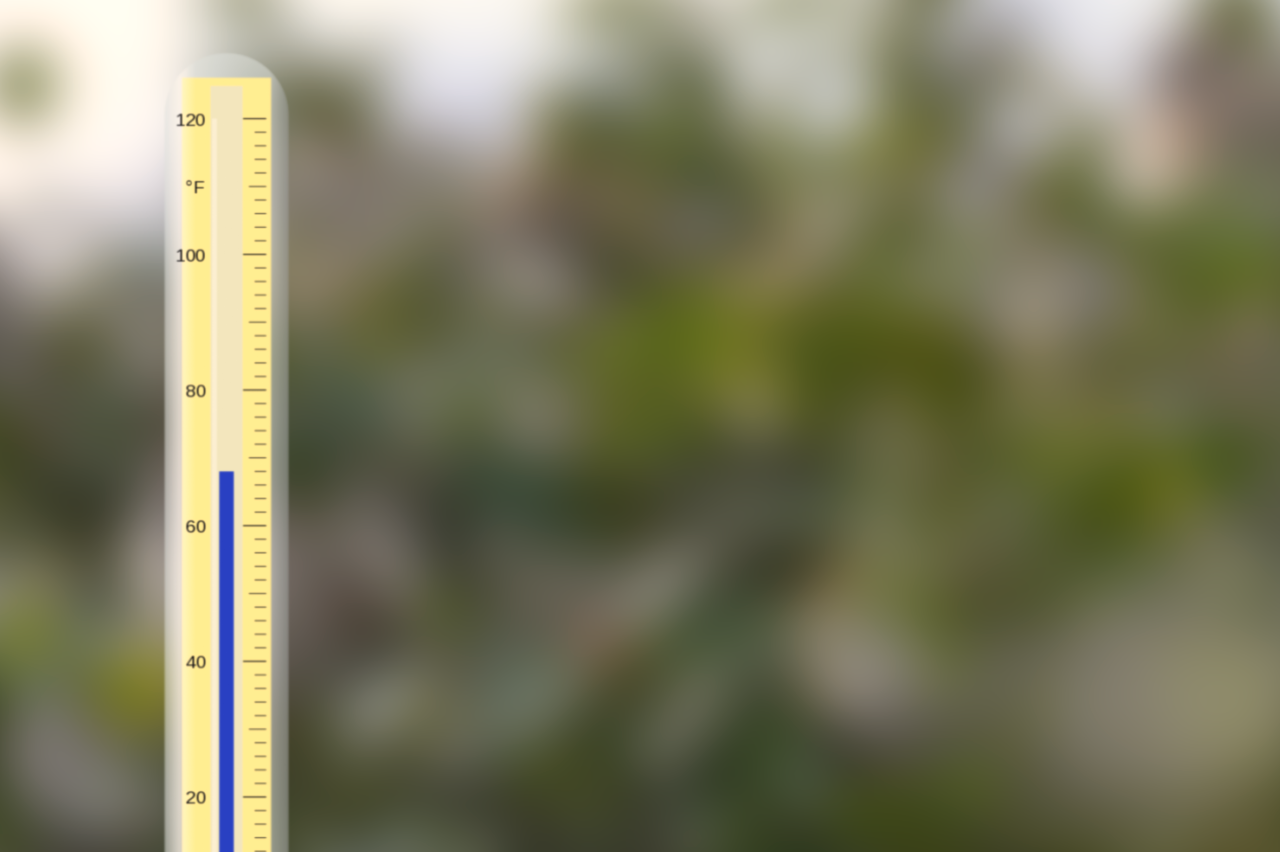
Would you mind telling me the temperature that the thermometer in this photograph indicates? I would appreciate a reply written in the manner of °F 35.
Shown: °F 68
